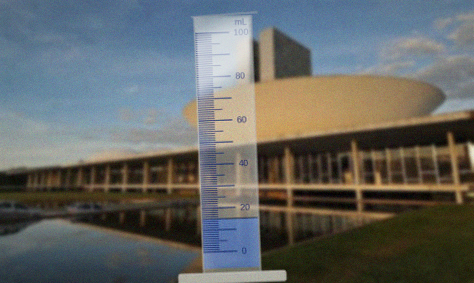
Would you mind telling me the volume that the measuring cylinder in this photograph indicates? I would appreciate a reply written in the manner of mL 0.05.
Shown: mL 15
